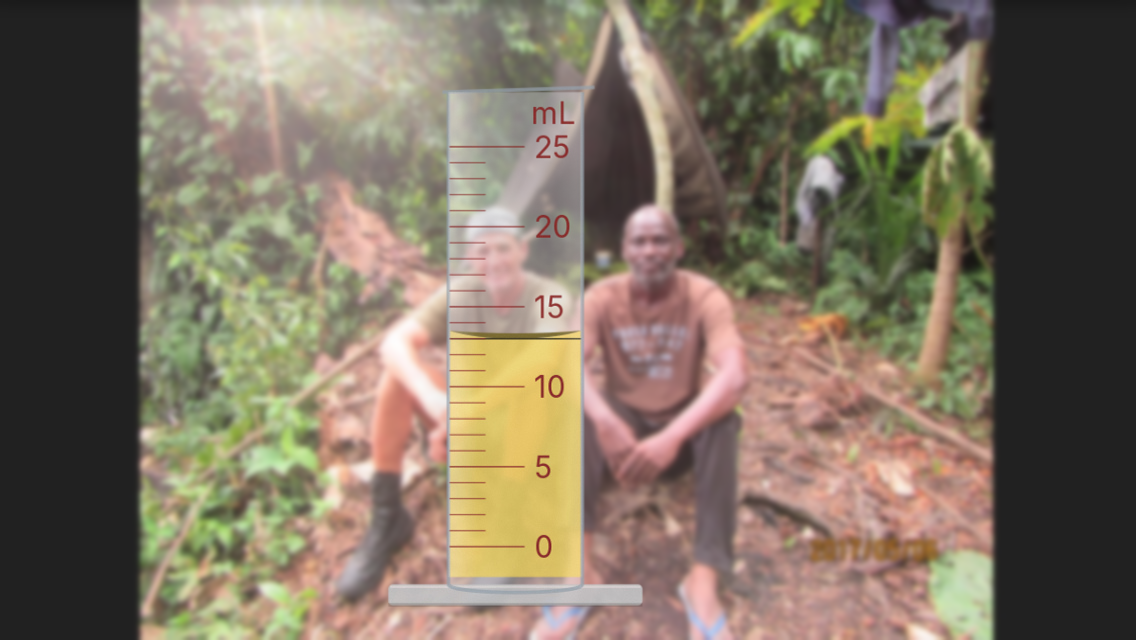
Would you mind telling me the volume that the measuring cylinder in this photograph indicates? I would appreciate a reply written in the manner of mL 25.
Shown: mL 13
